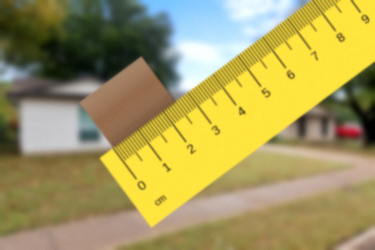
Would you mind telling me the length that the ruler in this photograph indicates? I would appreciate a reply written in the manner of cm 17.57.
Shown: cm 2.5
